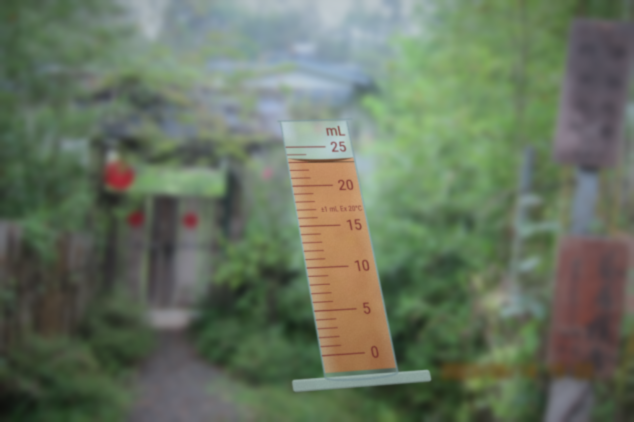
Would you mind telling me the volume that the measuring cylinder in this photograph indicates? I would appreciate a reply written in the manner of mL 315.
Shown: mL 23
